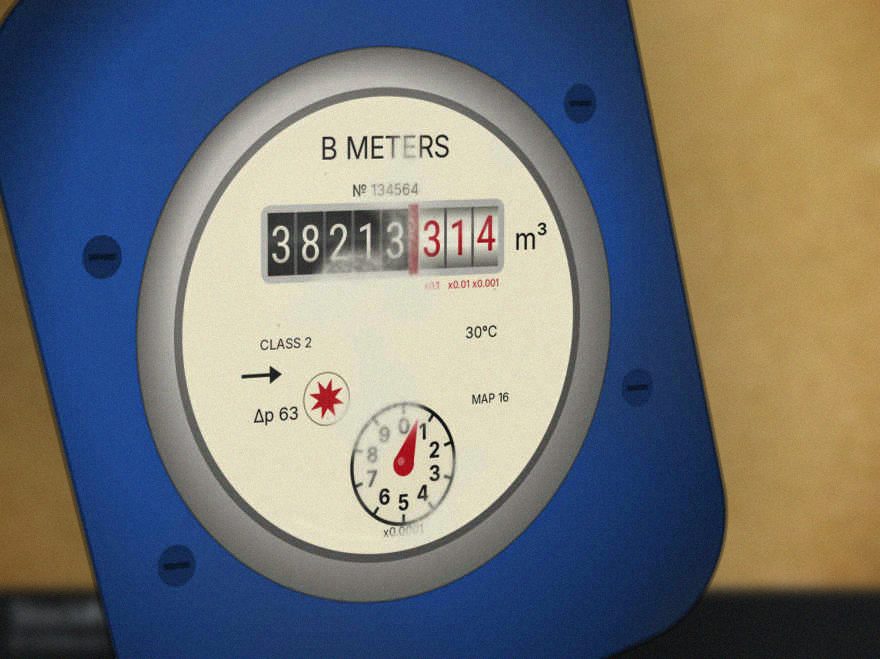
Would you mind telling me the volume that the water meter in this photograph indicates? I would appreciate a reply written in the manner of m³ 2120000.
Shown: m³ 38213.3140
